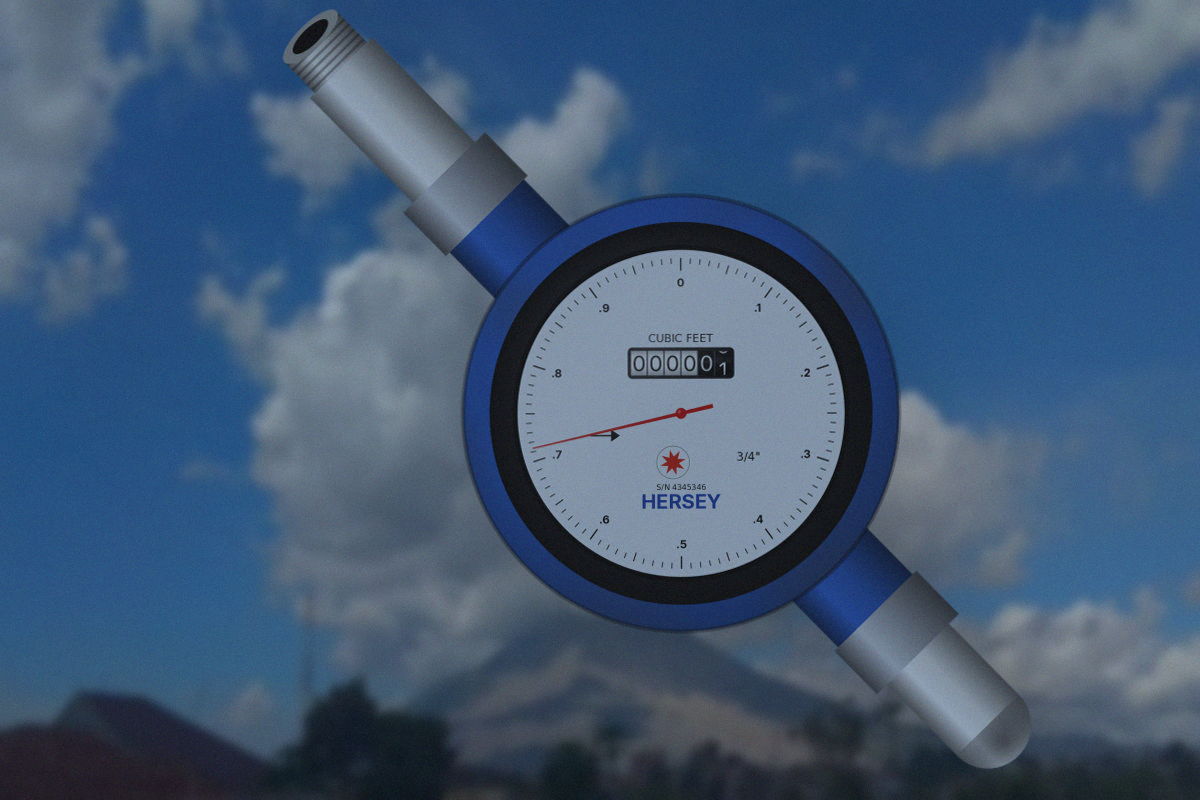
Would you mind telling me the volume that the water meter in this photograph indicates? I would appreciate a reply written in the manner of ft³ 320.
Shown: ft³ 0.71
